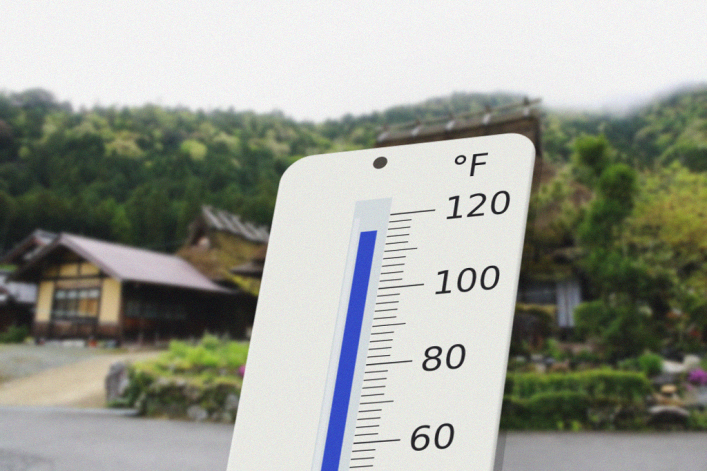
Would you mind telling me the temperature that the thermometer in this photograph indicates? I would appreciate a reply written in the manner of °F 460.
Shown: °F 116
